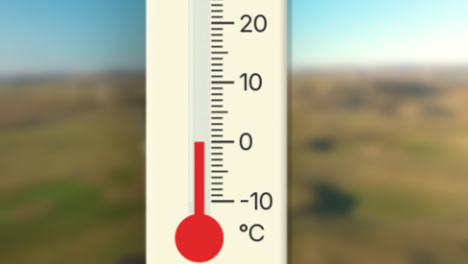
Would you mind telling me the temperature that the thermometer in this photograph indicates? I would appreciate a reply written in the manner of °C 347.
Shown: °C 0
